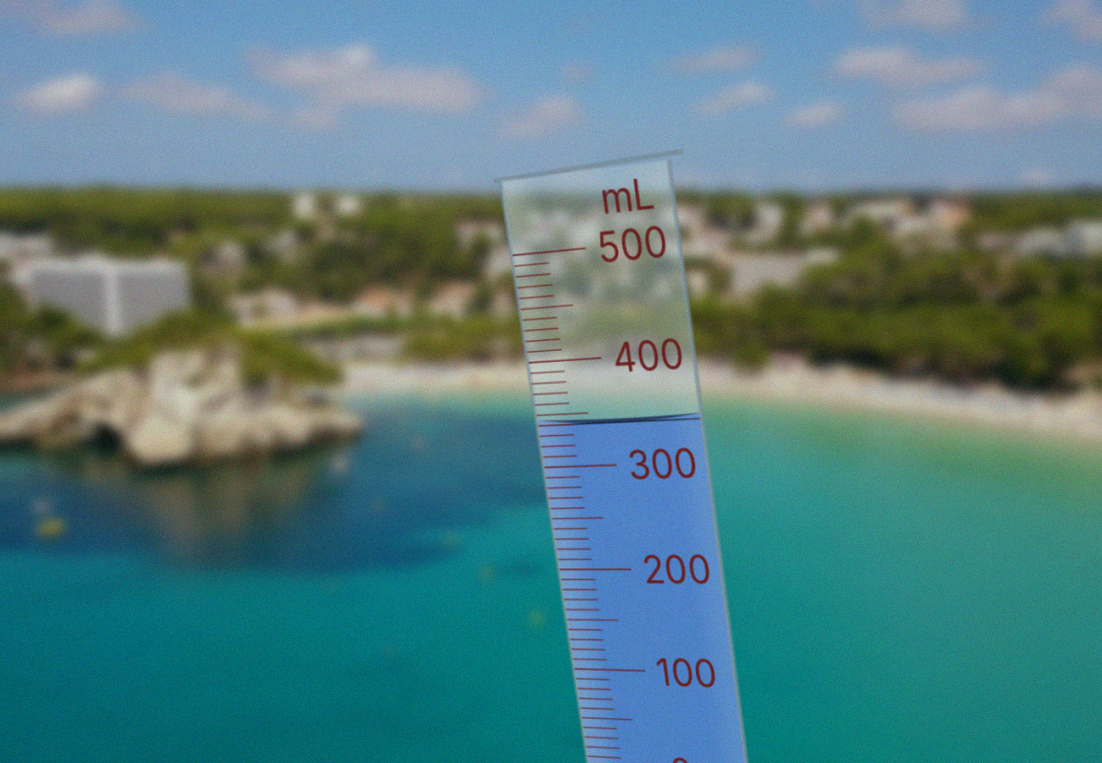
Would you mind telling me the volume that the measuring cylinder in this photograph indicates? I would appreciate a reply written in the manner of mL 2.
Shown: mL 340
